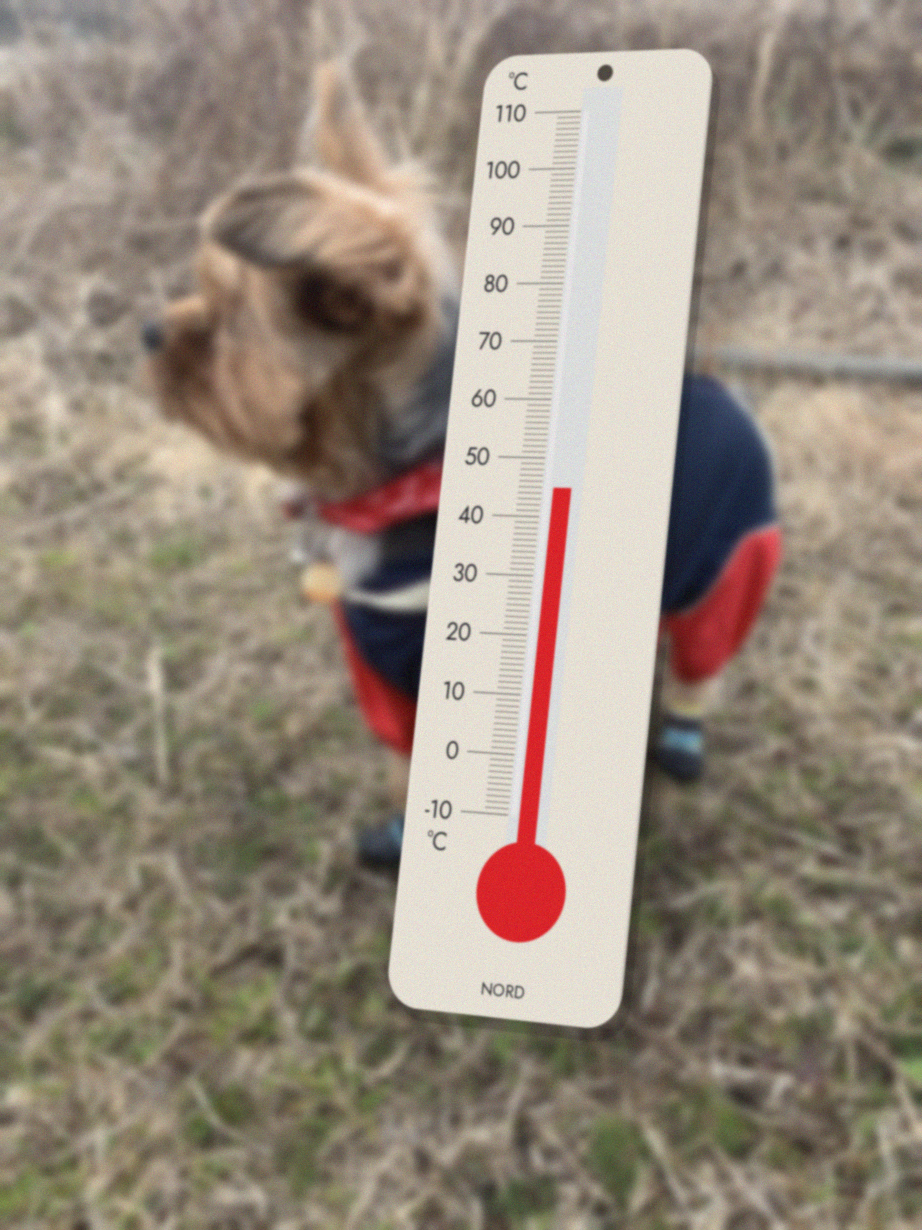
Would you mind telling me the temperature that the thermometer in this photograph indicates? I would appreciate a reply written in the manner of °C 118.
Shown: °C 45
